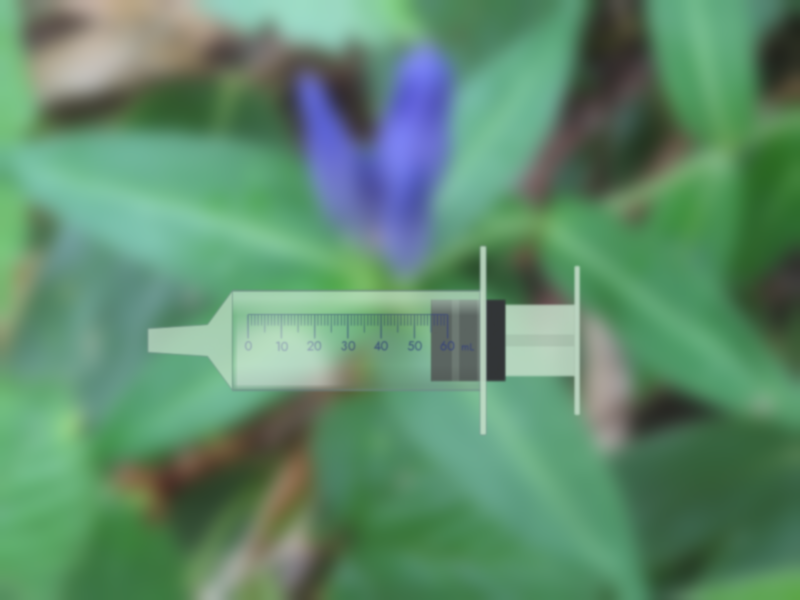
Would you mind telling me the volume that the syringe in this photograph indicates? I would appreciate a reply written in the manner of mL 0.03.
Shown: mL 55
